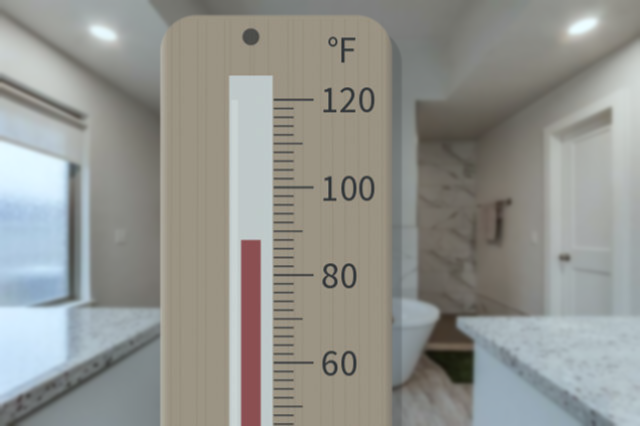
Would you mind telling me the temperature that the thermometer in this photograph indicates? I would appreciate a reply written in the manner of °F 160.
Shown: °F 88
